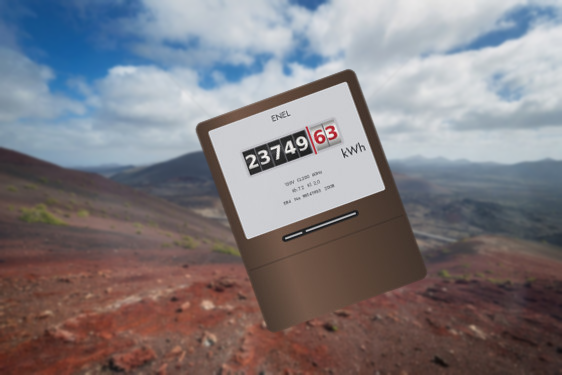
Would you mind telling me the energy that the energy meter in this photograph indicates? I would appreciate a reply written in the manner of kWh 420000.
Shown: kWh 23749.63
